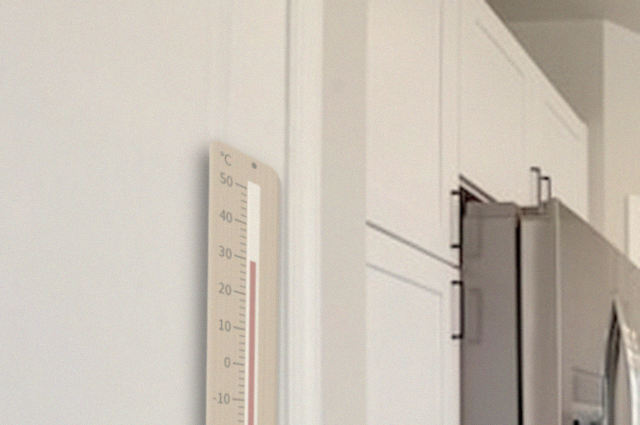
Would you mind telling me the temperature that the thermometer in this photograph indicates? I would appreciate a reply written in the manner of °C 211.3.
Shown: °C 30
